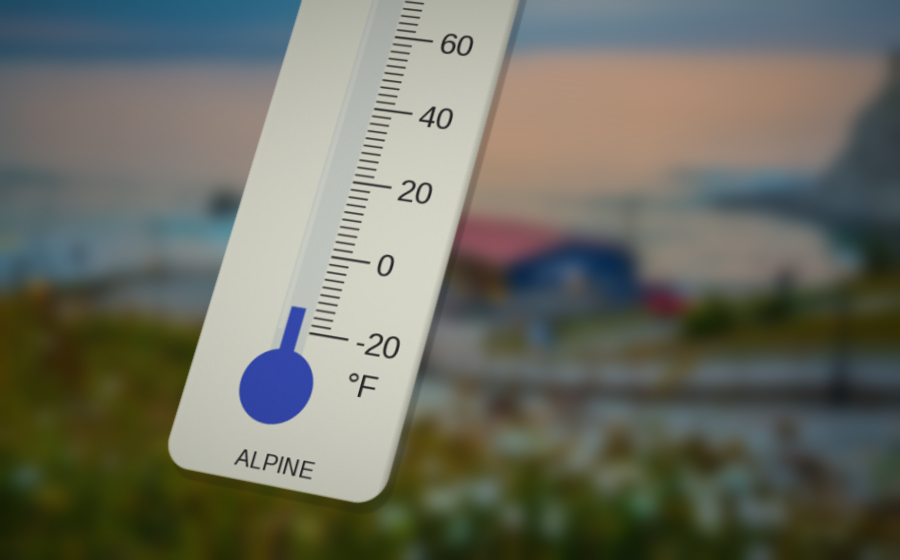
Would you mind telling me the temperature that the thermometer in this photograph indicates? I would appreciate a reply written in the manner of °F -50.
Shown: °F -14
